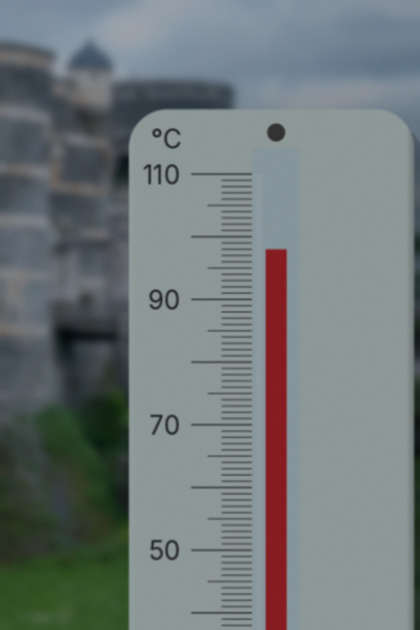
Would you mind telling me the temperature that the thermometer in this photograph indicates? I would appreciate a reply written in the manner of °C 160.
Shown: °C 98
